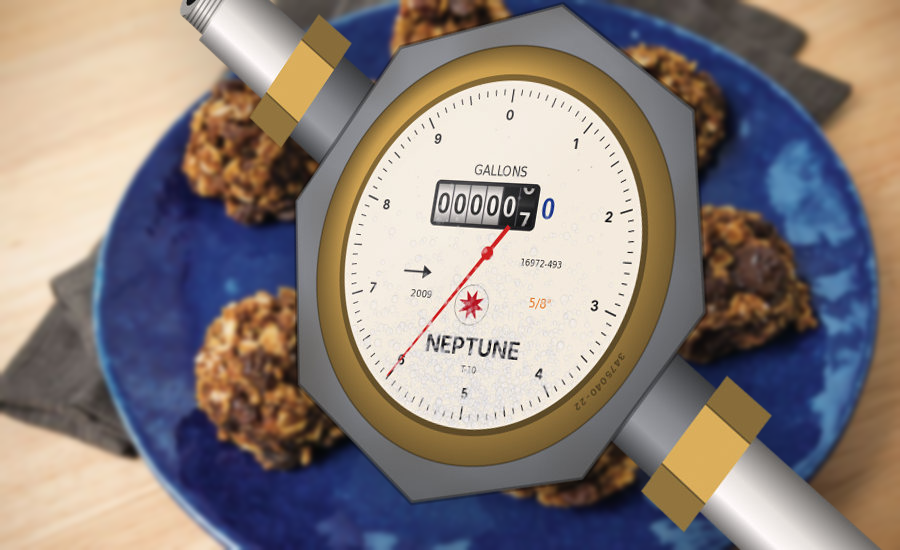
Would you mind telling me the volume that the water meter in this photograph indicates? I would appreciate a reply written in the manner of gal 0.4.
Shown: gal 66.0
